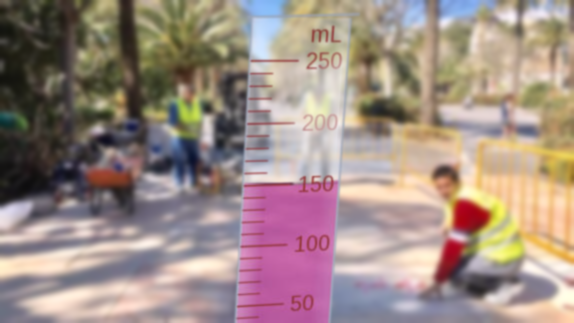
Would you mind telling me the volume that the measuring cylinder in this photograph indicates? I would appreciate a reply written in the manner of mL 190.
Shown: mL 150
